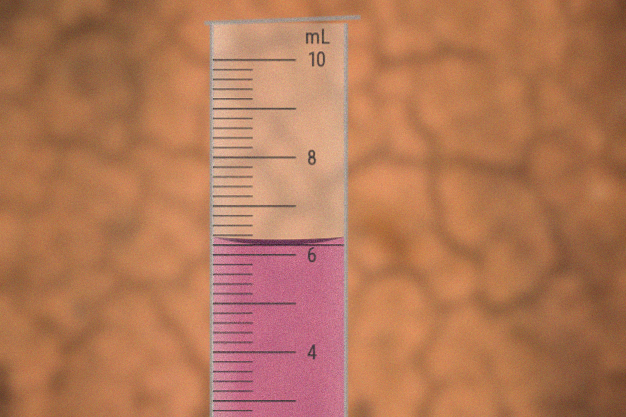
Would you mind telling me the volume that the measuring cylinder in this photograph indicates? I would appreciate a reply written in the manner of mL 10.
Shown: mL 6.2
